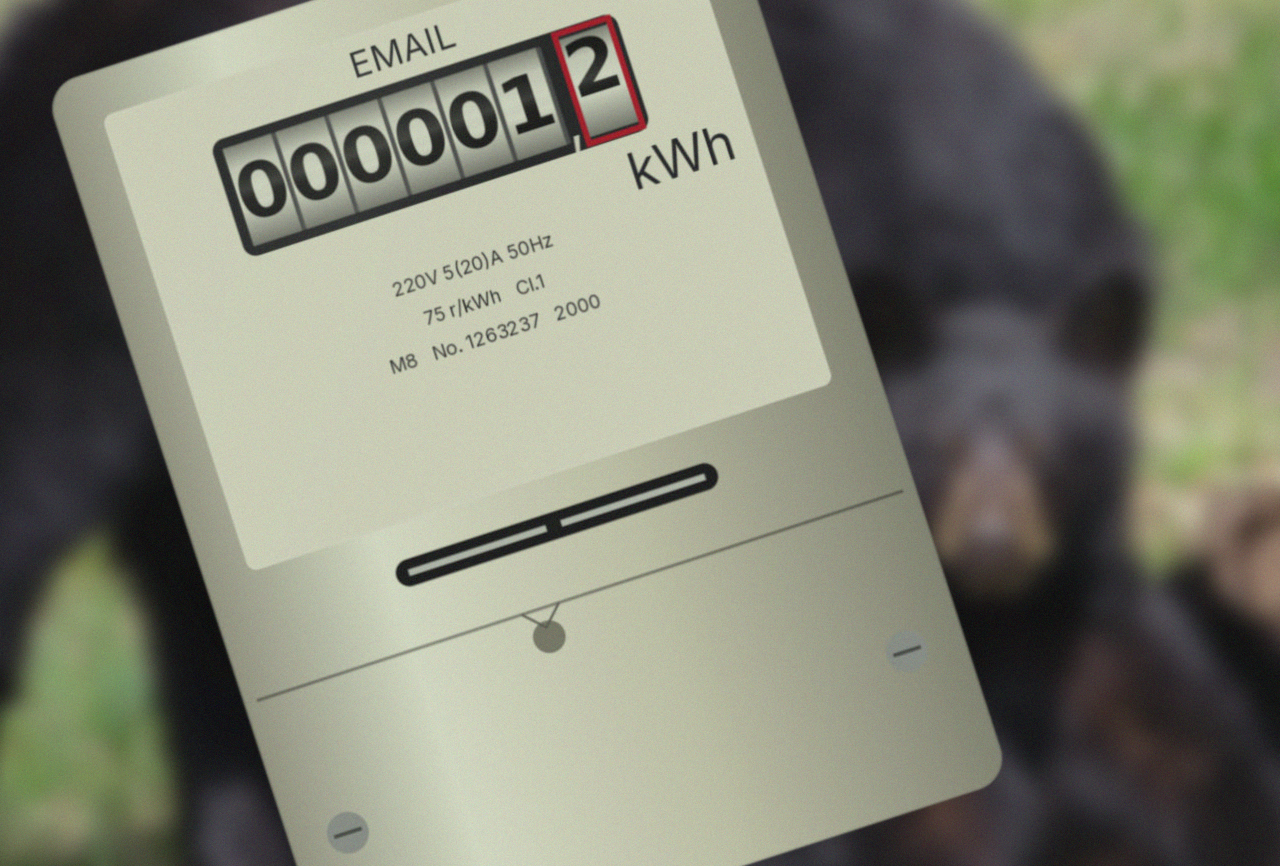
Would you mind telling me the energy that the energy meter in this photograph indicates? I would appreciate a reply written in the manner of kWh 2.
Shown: kWh 1.2
